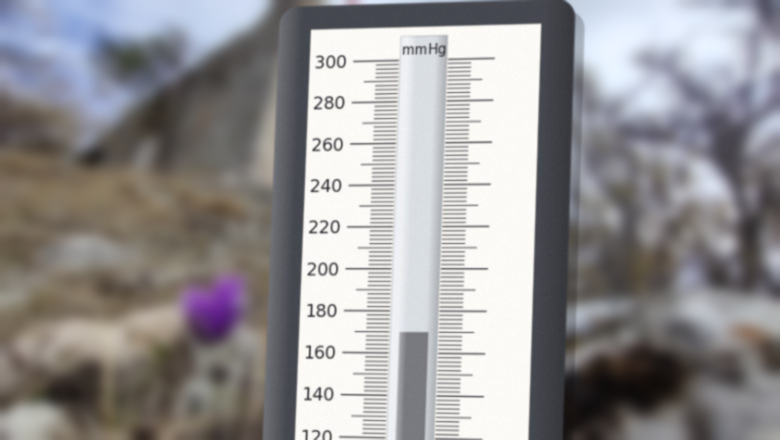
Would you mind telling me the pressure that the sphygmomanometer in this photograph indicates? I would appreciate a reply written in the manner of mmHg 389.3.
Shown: mmHg 170
